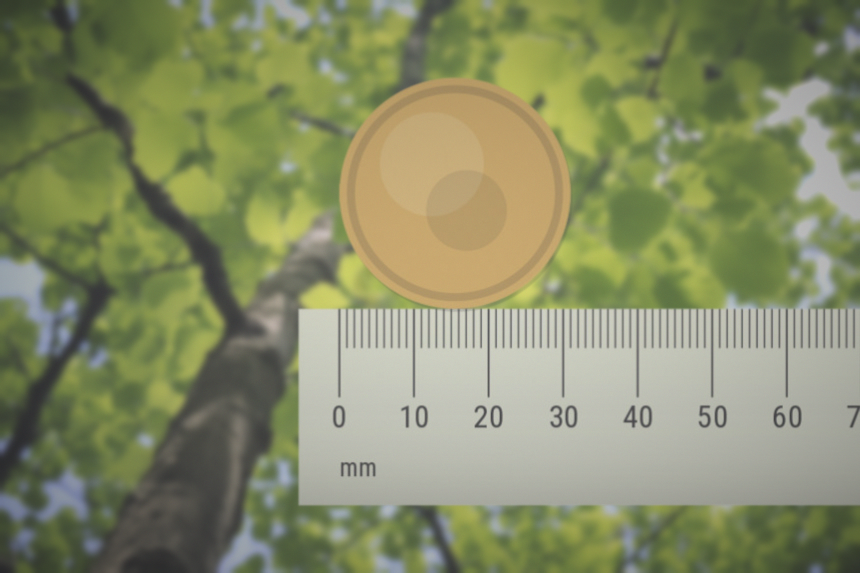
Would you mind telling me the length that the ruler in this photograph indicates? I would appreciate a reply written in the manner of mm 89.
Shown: mm 31
